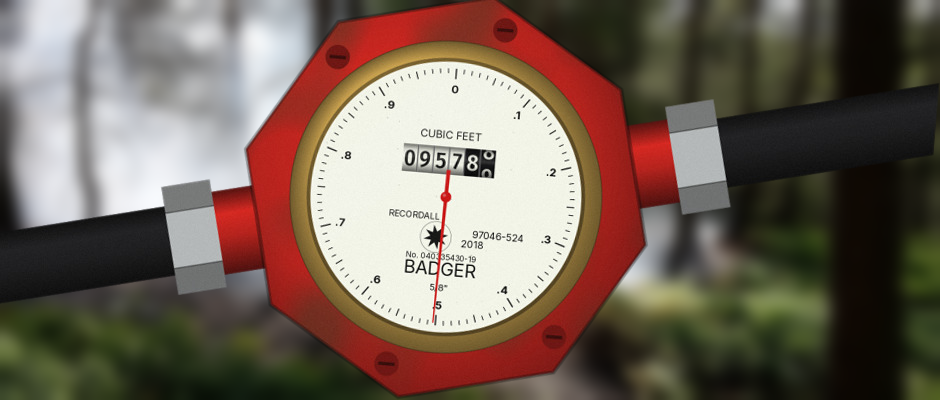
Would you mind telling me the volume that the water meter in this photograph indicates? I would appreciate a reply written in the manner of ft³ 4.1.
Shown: ft³ 95788.50
